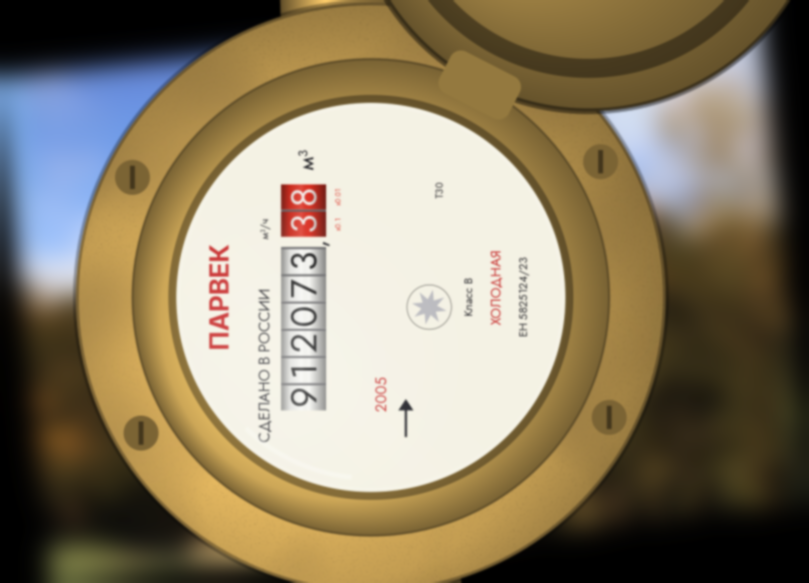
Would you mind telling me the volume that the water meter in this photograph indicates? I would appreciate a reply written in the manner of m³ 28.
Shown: m³ 912073.38
